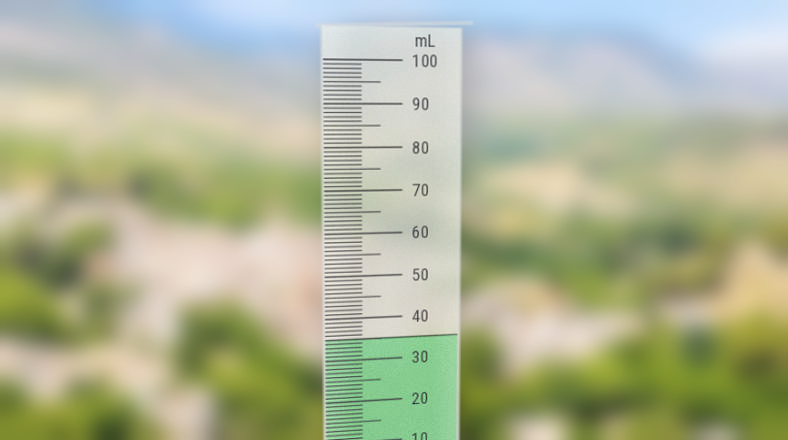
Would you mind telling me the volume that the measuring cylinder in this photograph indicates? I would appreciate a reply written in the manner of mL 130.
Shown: mL 35
